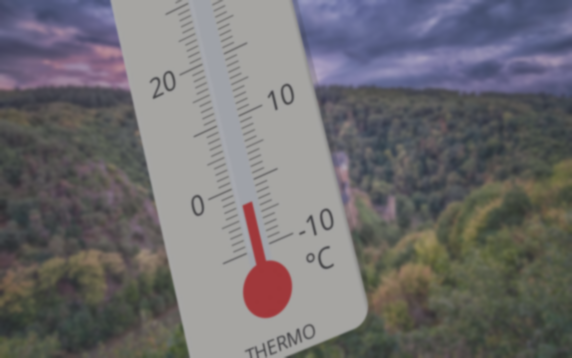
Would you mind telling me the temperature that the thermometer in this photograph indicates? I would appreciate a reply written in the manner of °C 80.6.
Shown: °C -3
